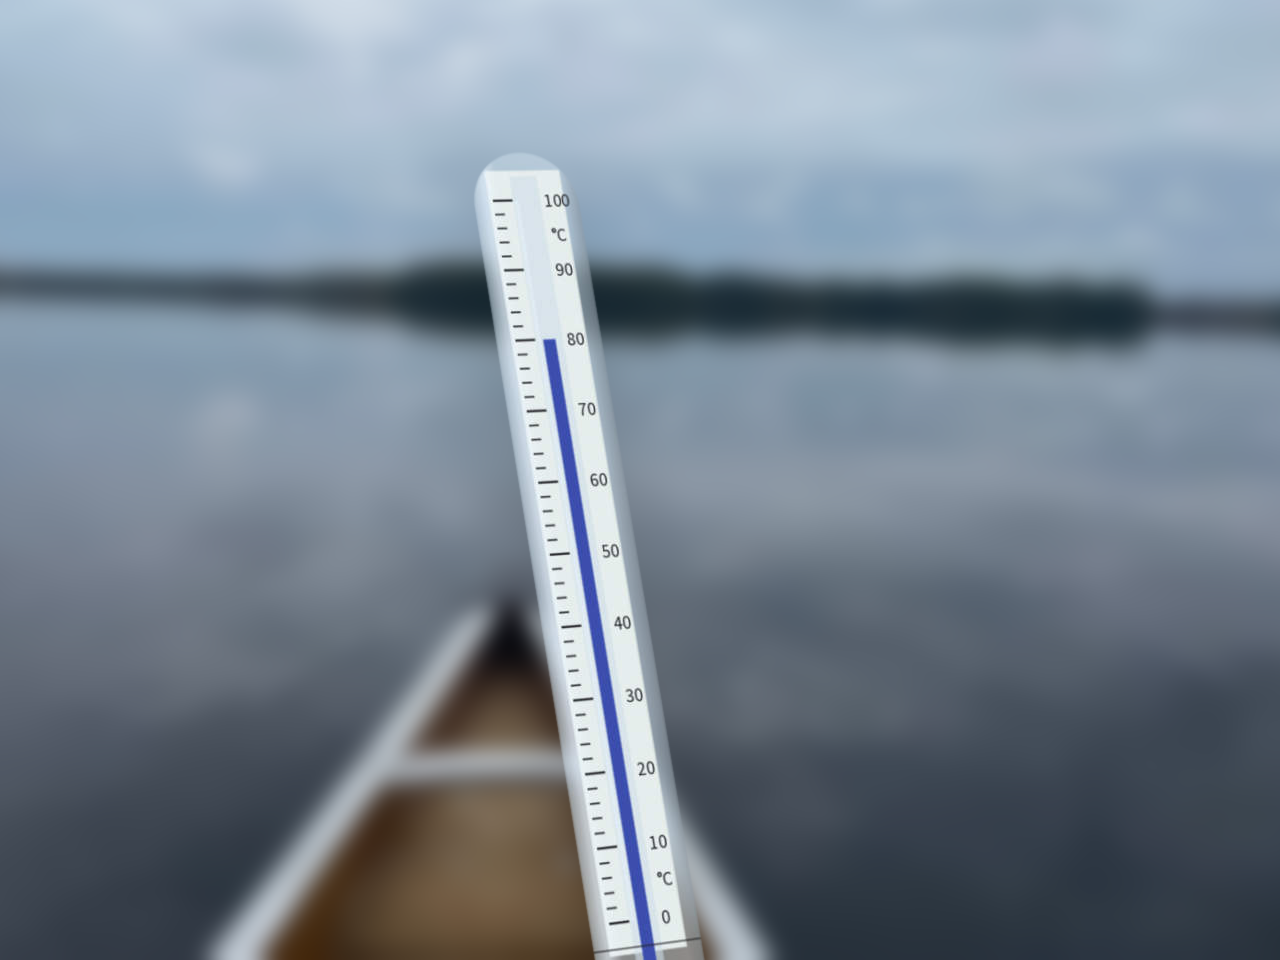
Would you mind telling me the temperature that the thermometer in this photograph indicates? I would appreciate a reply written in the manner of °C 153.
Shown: °C 80
